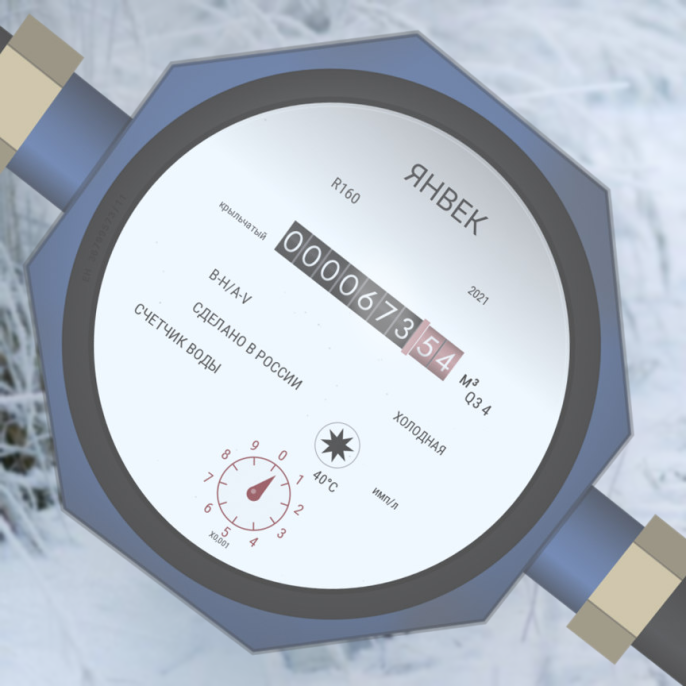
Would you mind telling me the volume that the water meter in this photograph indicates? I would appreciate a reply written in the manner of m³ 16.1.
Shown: m³ 673.540
